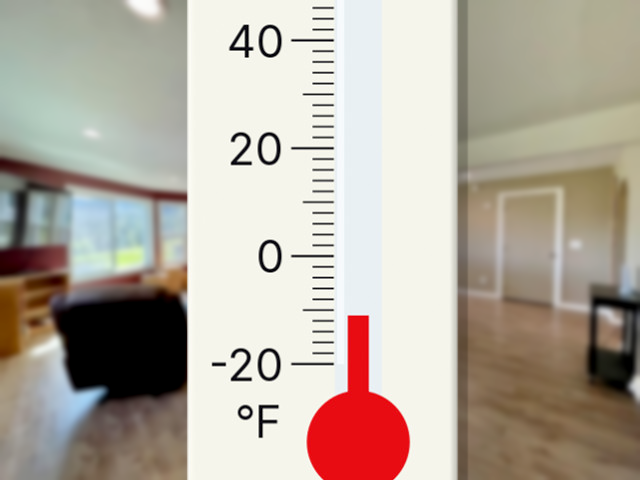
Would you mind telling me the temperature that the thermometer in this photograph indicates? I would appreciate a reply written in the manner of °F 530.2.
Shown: °F -11
